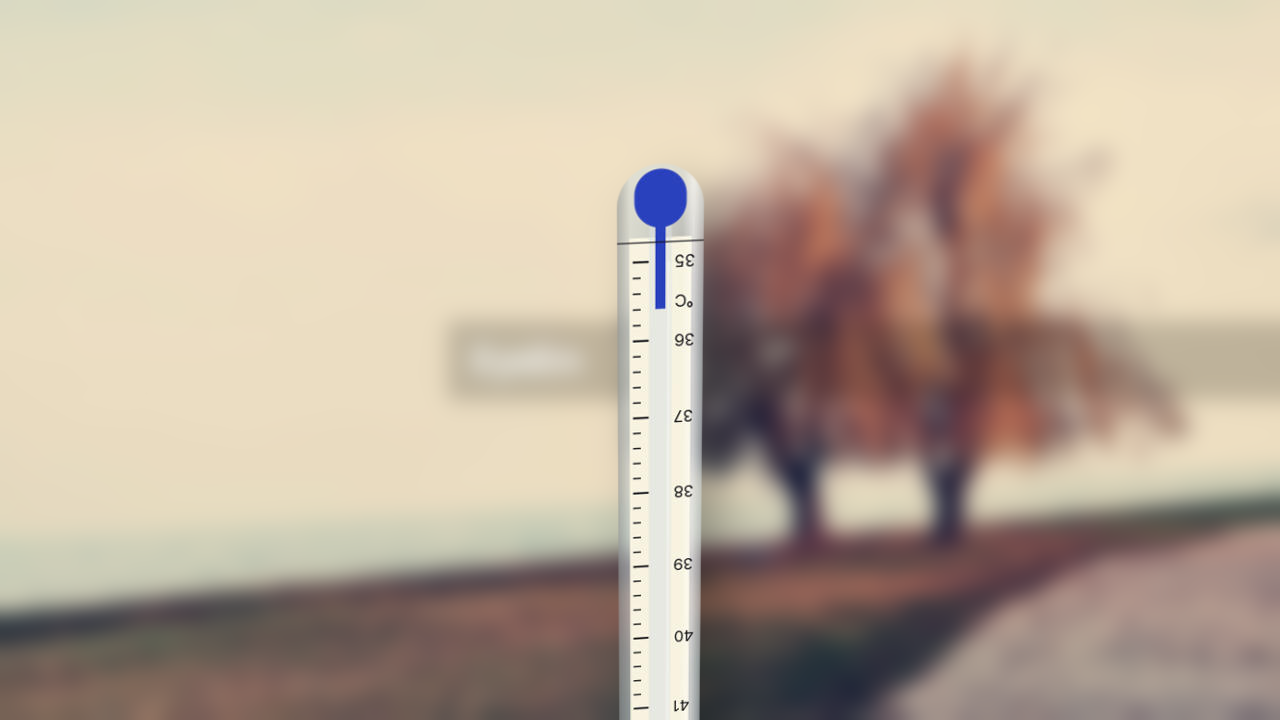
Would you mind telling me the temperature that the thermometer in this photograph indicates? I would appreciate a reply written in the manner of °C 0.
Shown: °C 35.6
